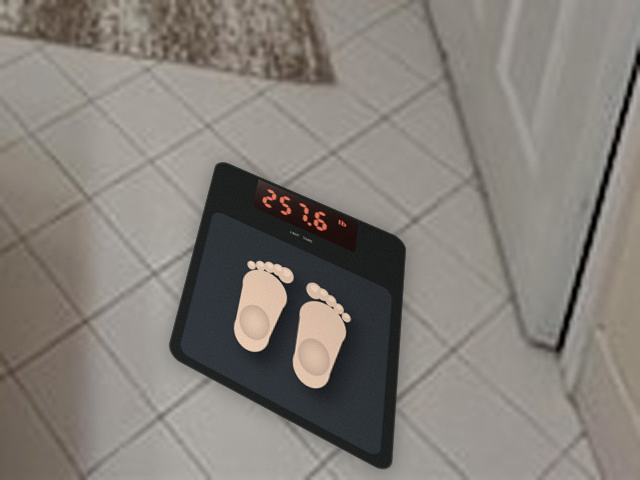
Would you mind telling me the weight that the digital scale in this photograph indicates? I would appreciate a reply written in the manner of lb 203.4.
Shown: lb 257.6
